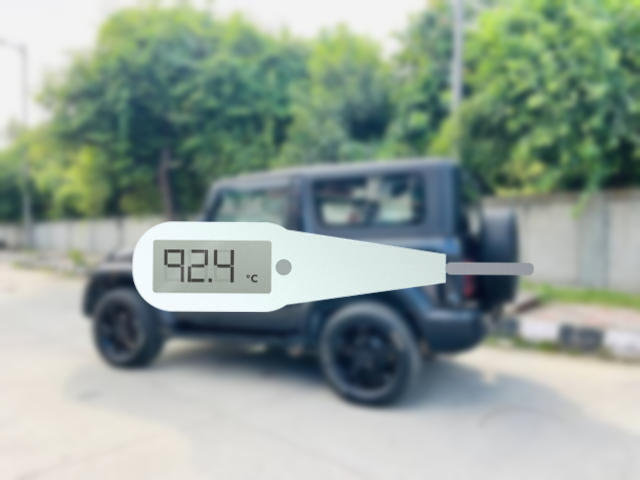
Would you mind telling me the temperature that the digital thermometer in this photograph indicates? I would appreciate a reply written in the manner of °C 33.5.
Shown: °C 92.4
